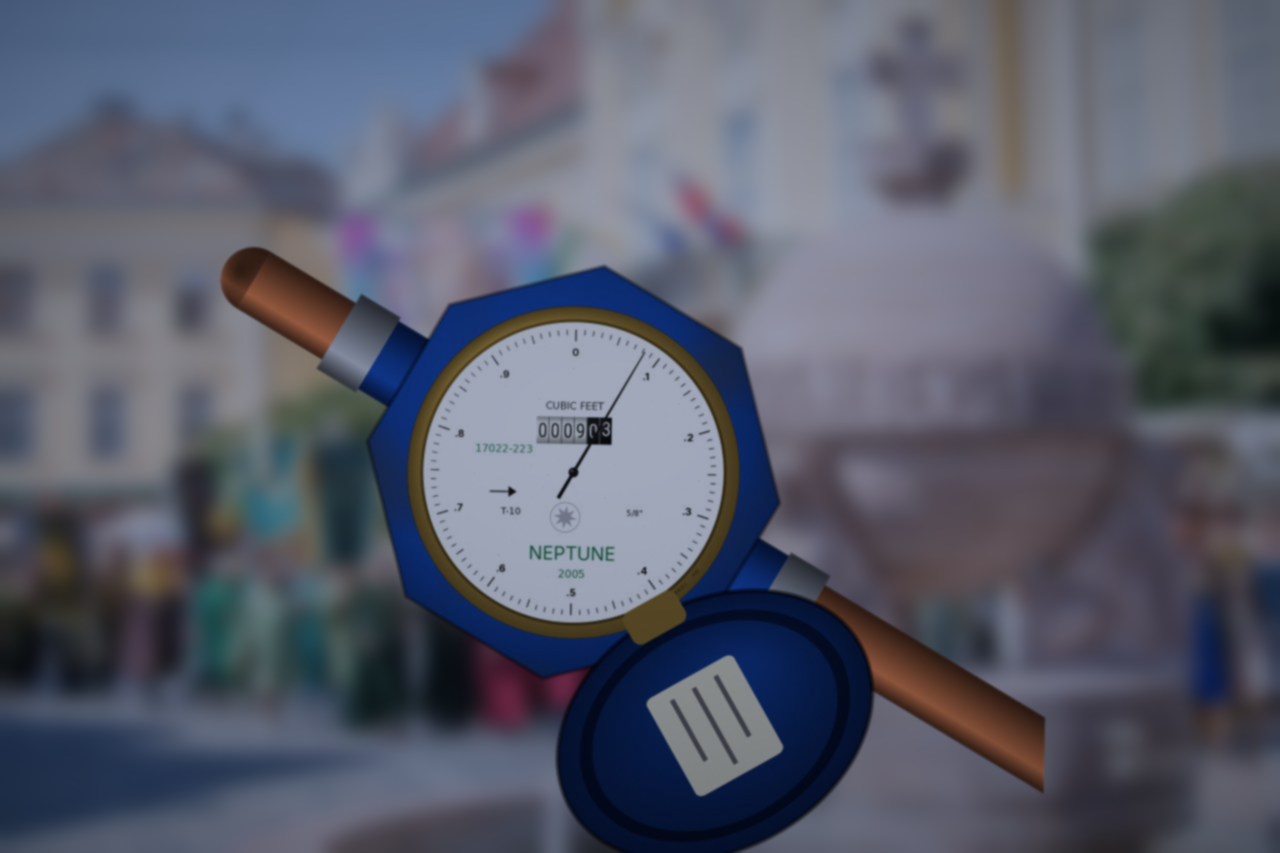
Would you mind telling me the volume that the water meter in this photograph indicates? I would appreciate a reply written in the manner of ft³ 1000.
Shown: ft³ 903.08
